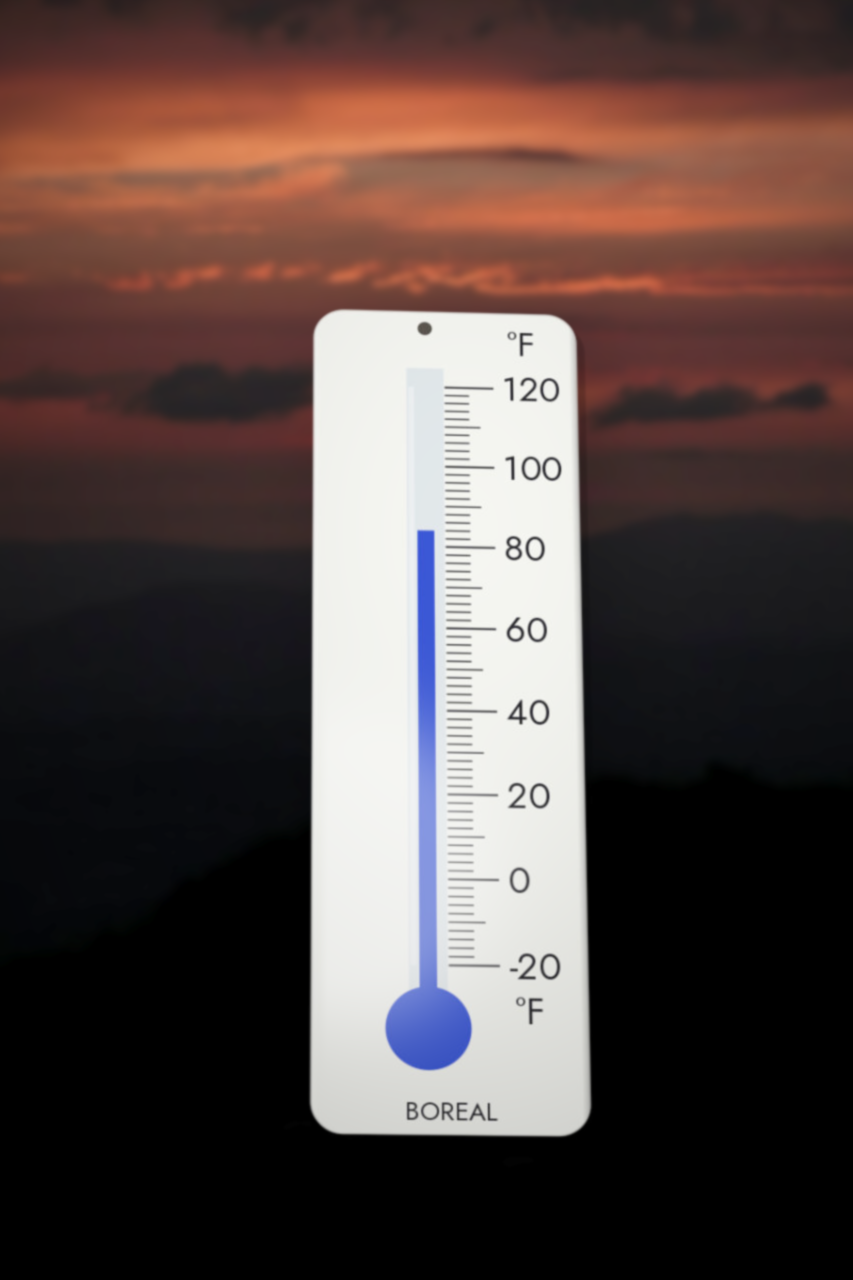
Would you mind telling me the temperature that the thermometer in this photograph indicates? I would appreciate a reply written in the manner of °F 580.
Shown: °F 84
